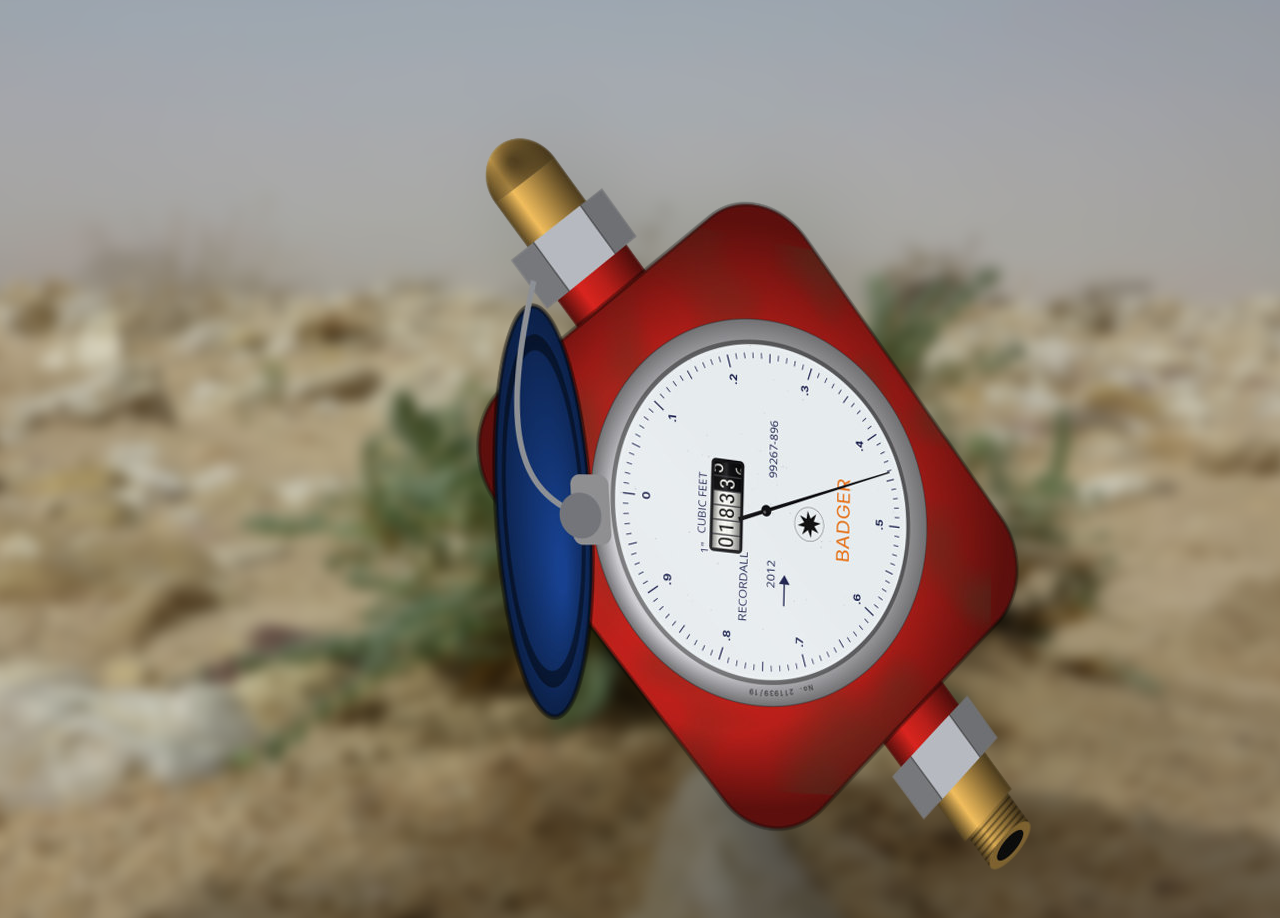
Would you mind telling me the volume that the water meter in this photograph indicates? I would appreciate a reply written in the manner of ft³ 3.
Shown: ft³ 18335.44
